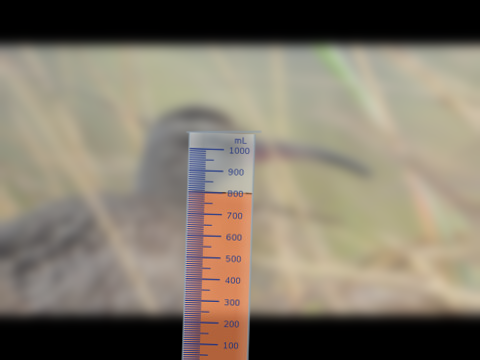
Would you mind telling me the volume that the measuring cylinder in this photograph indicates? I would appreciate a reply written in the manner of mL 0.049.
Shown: mL 800
